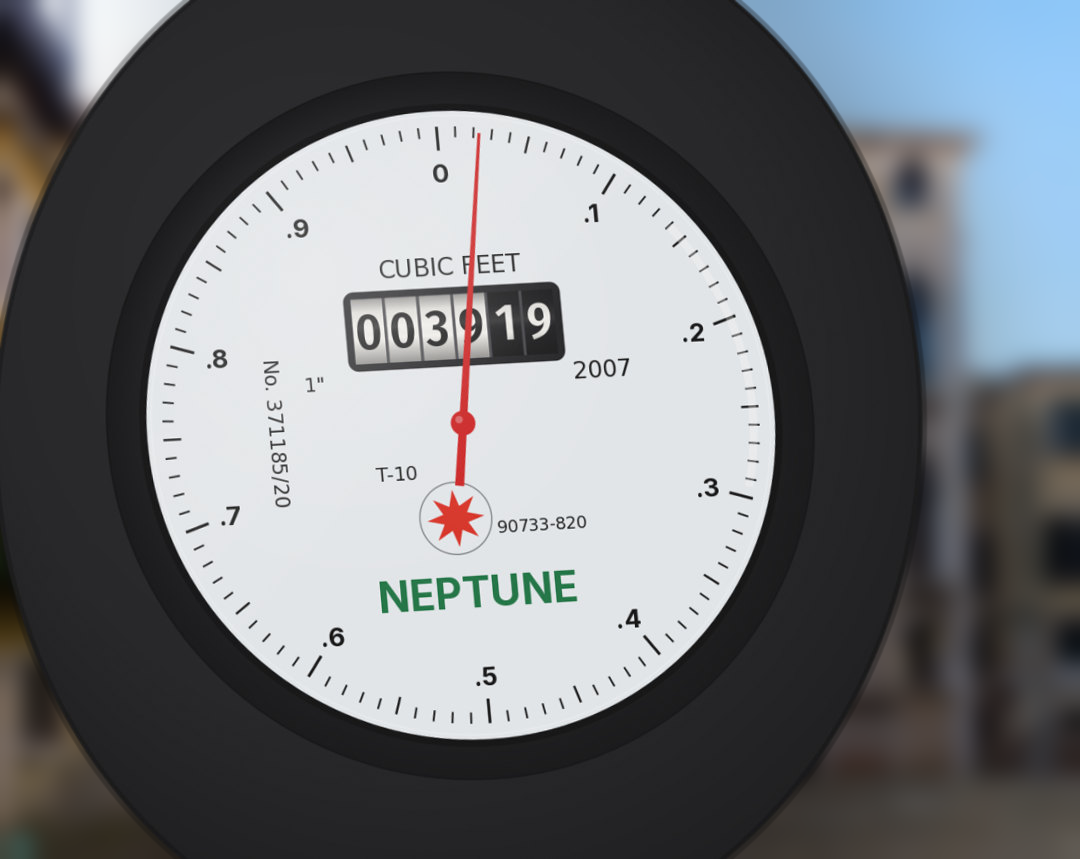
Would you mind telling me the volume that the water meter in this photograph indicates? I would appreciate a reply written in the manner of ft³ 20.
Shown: ft³ 3919.02
